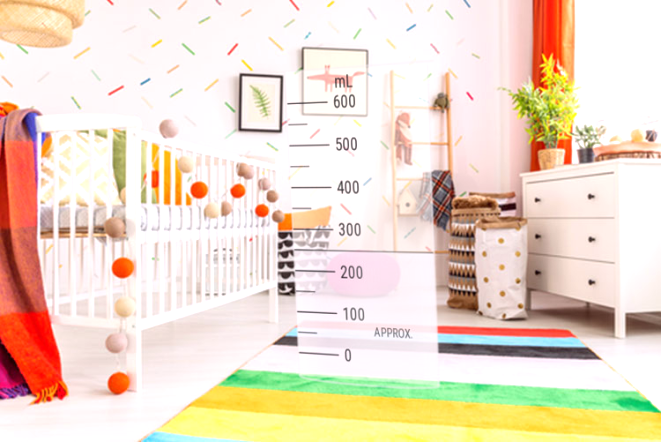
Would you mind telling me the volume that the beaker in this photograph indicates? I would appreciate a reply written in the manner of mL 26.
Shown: mL 250
